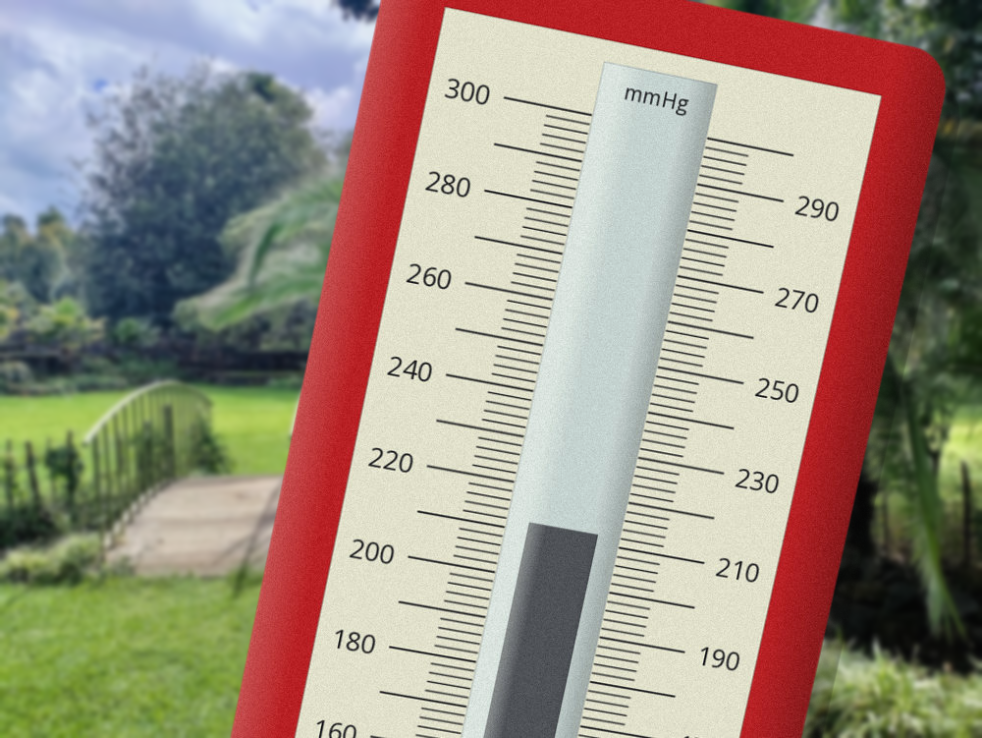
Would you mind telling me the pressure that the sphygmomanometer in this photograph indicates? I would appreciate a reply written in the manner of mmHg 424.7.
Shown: mmHg 212
